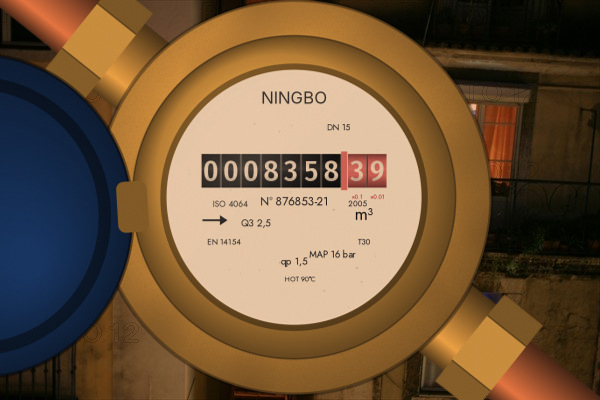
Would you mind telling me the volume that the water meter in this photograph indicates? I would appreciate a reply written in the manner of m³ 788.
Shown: m³ 8358.39
